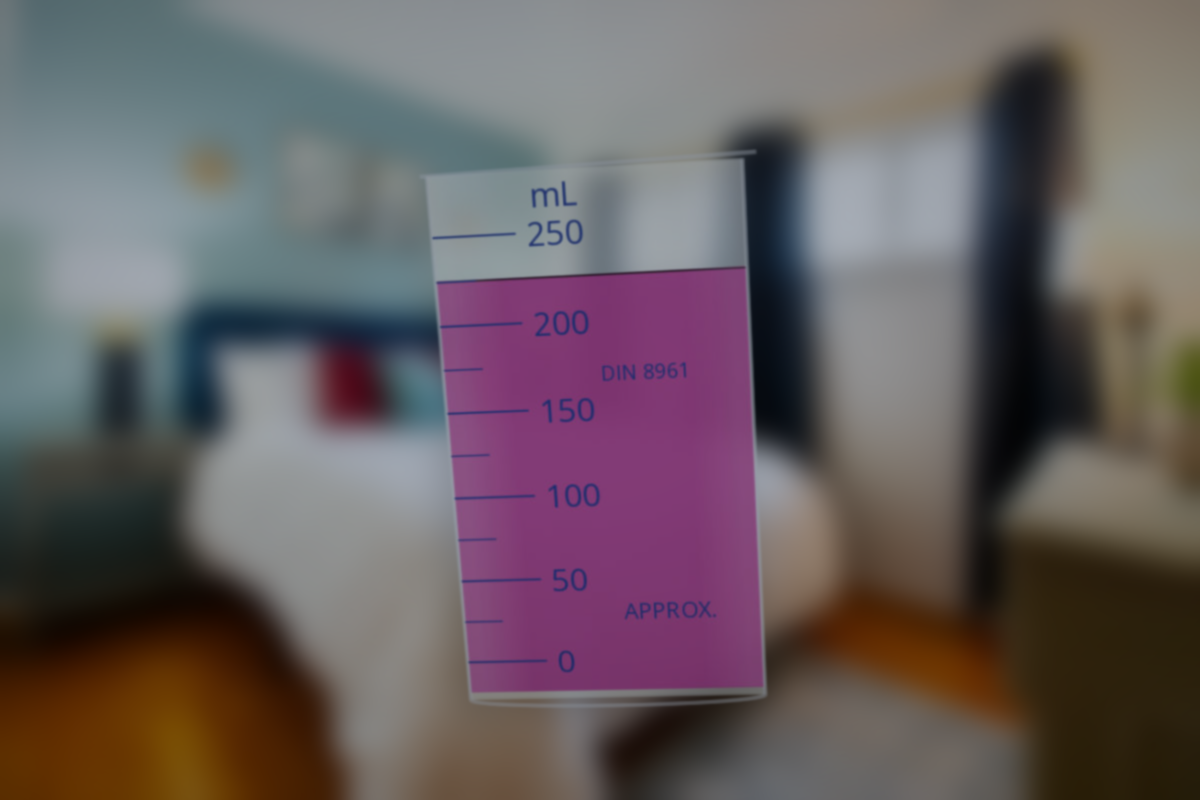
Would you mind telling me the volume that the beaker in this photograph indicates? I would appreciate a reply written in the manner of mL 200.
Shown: mL 225
